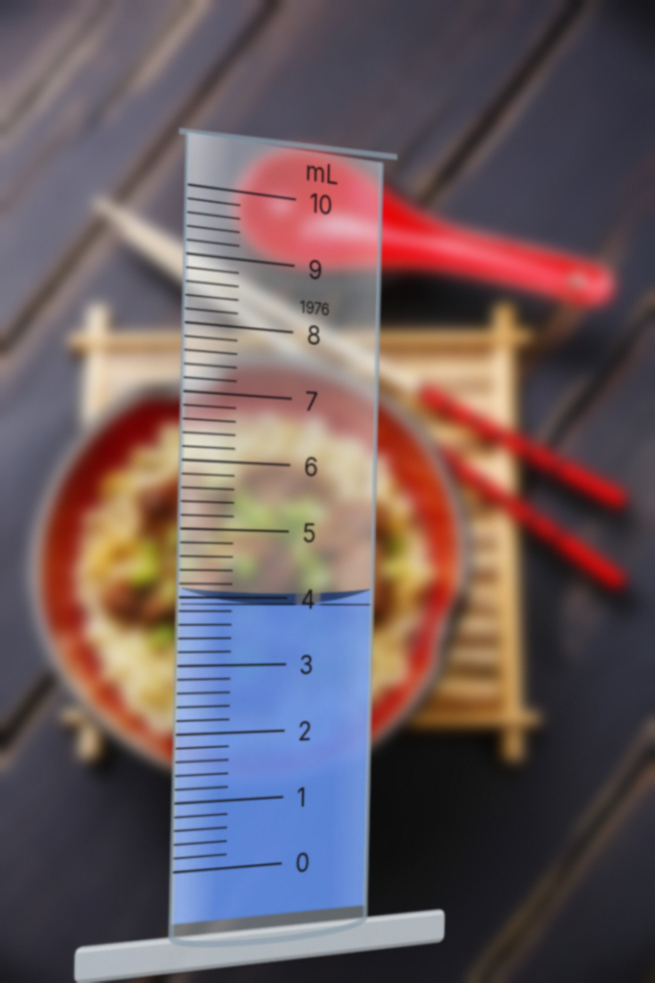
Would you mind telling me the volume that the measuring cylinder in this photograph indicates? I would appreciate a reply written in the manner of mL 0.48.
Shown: mL 3.9
